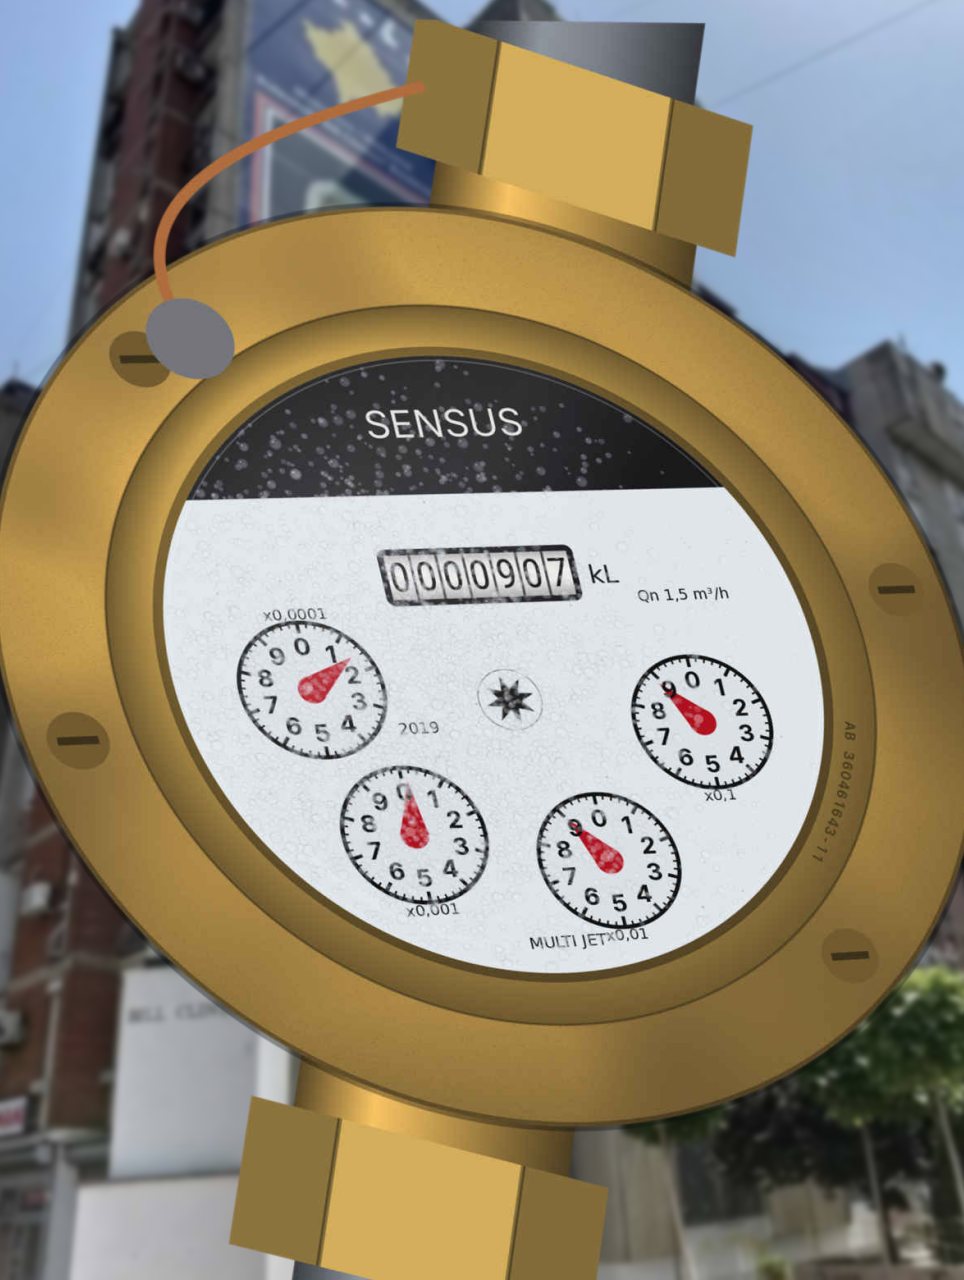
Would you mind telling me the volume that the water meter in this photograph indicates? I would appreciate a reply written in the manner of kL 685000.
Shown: kL 907.8901
